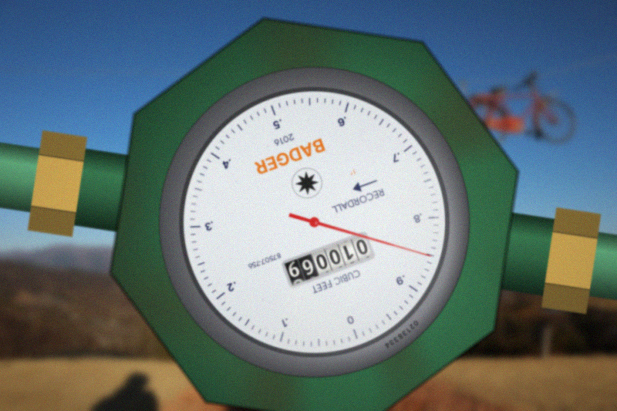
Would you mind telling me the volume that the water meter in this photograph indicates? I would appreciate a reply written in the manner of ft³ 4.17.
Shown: ft³ 10068.85
